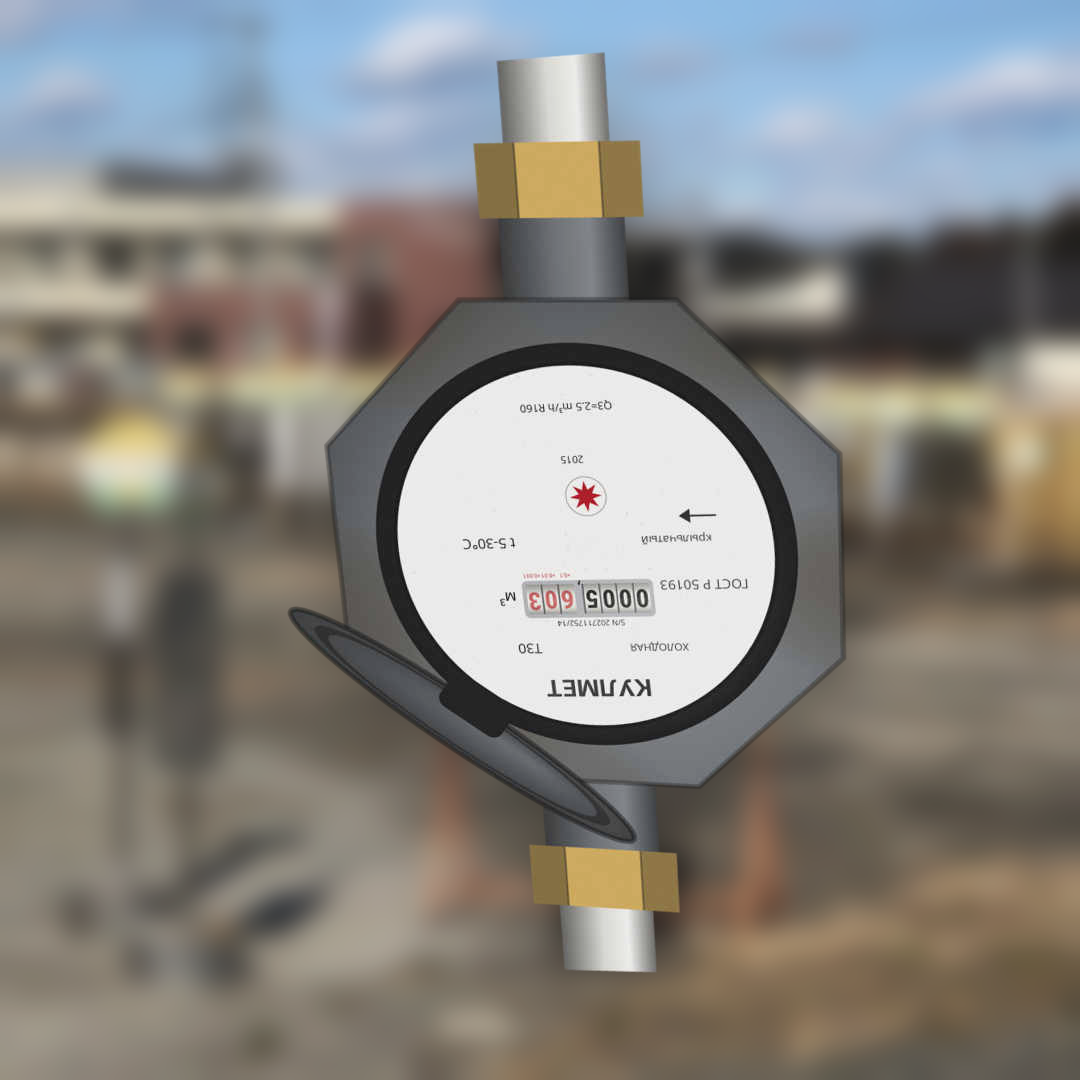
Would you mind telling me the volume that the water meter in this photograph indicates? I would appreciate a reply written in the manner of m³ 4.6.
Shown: m³ 5.603
